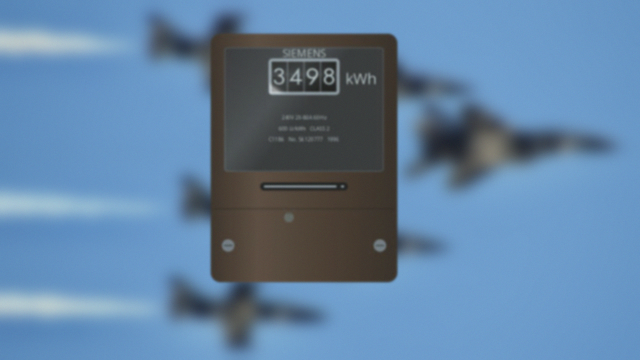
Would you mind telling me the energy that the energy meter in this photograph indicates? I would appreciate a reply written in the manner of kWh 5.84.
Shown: kWh 3498
